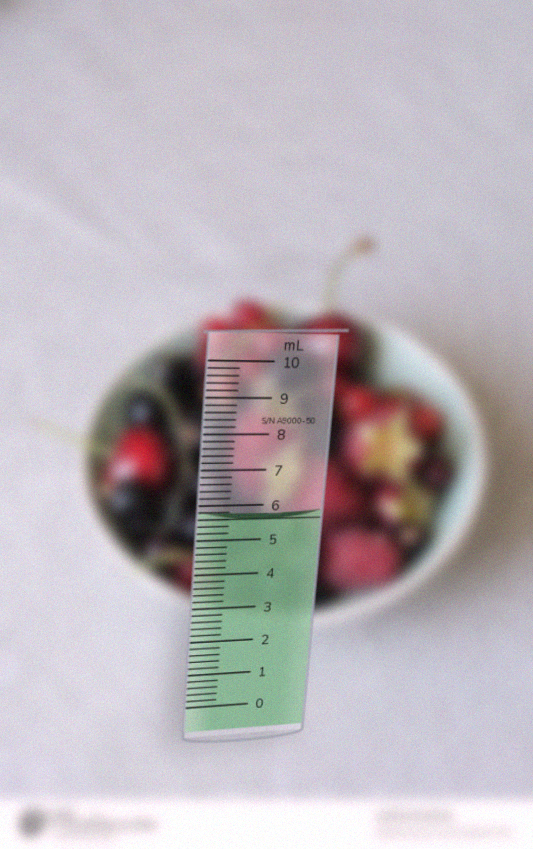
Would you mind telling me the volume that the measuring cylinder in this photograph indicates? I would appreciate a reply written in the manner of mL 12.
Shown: mL 5.6
